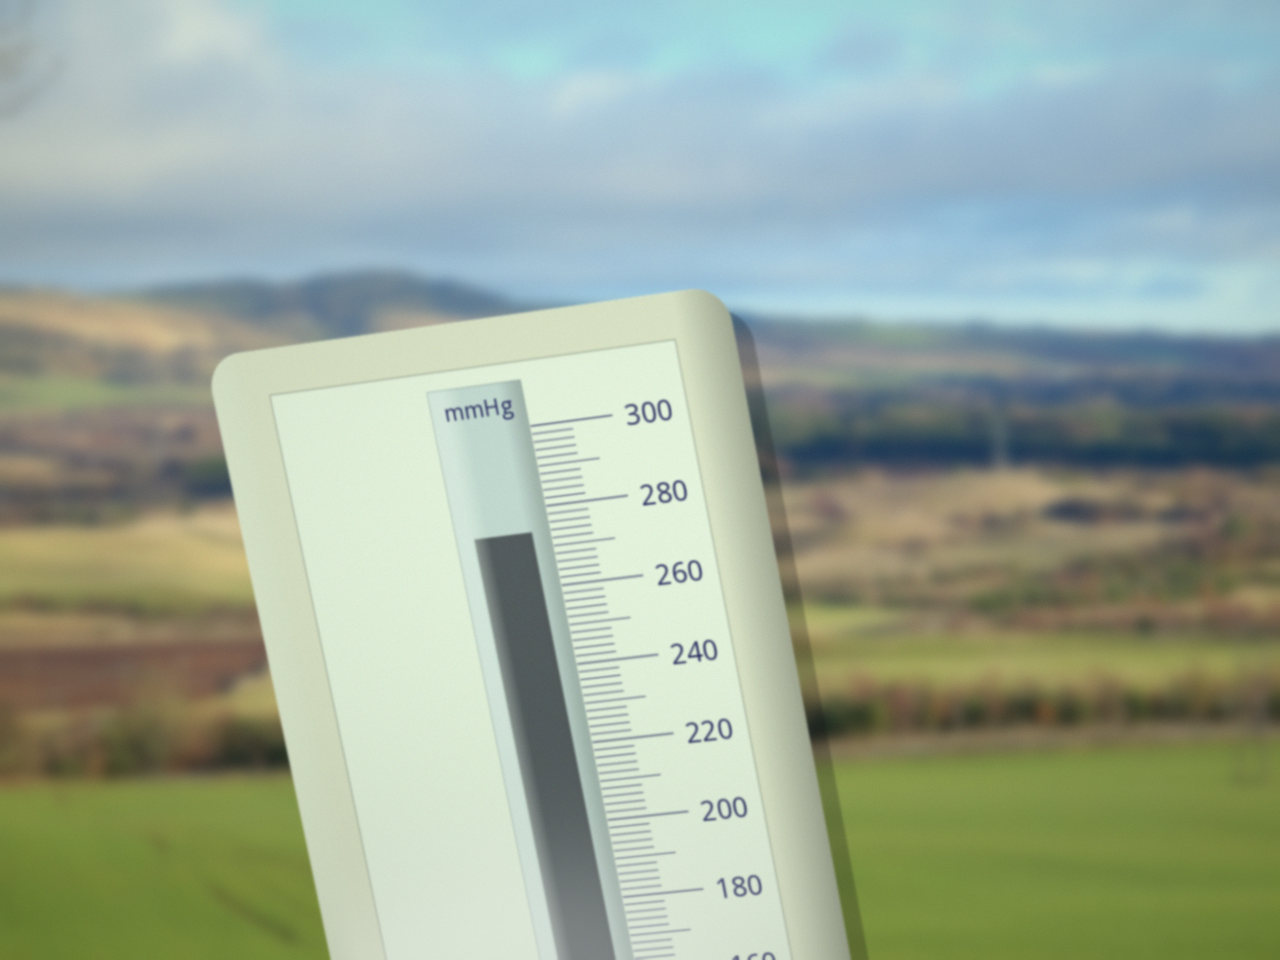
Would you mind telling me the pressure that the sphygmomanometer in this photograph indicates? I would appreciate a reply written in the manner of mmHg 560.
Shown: mmHg 274
